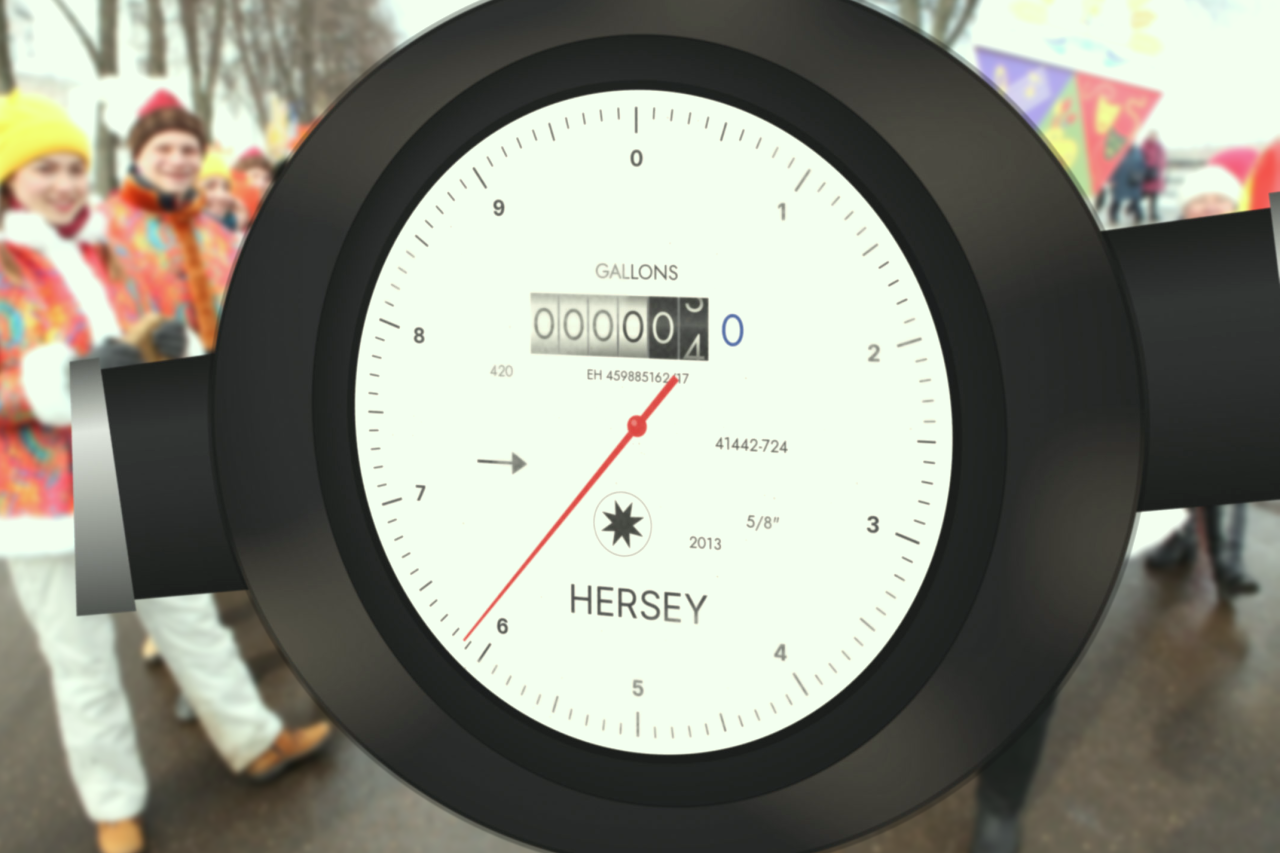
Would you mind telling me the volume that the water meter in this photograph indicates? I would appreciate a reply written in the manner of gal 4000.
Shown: gal 36.1
